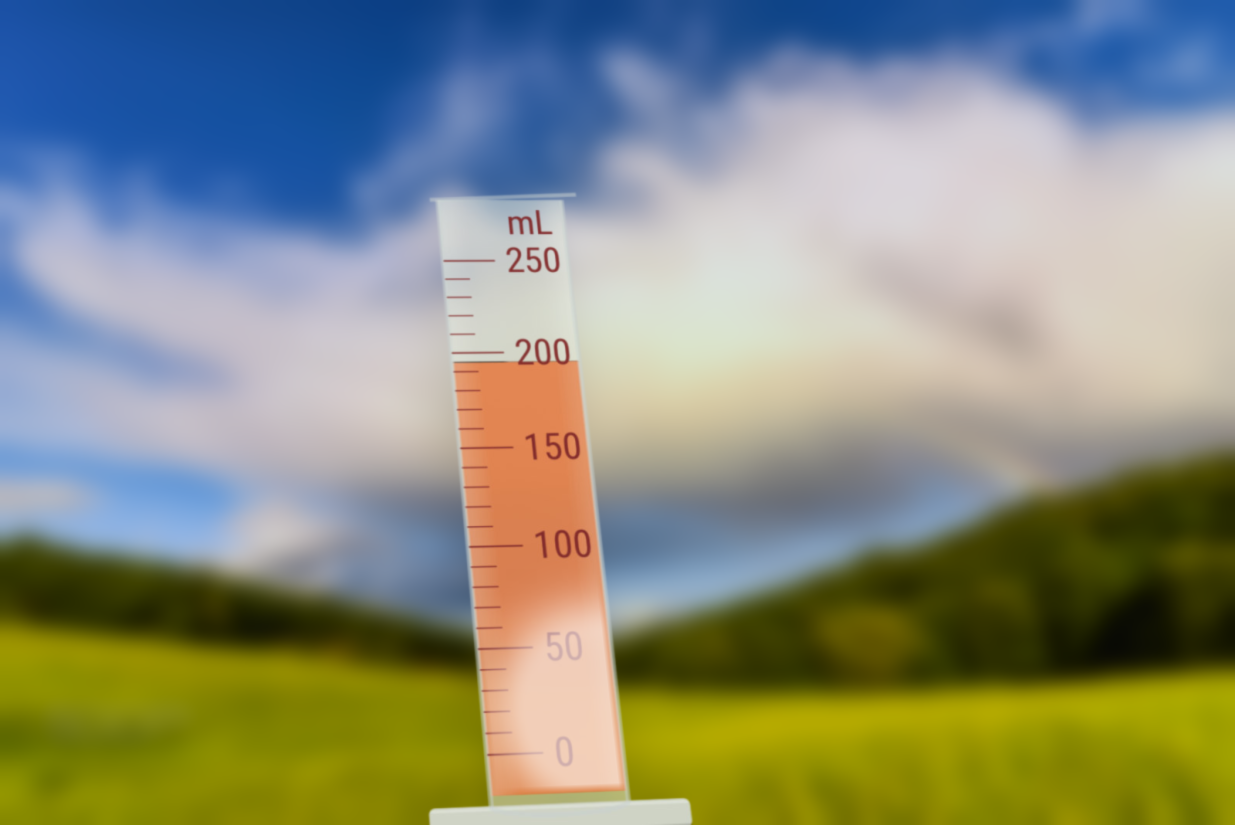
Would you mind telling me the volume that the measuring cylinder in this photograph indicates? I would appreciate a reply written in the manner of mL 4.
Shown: mL 195
